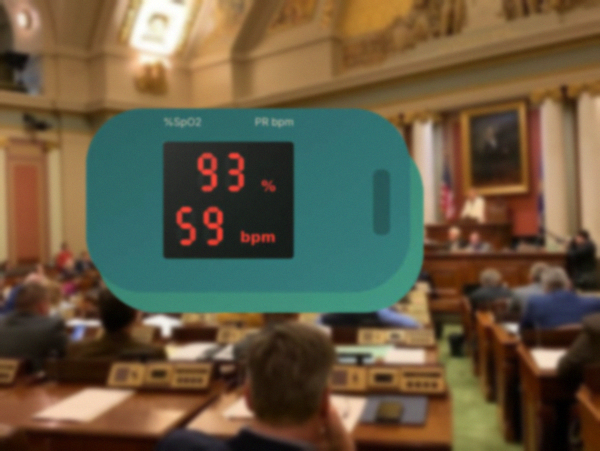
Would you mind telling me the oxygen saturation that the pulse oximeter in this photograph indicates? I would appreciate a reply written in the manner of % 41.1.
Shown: % 93
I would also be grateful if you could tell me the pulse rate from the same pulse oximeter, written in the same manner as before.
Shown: bpm 59
